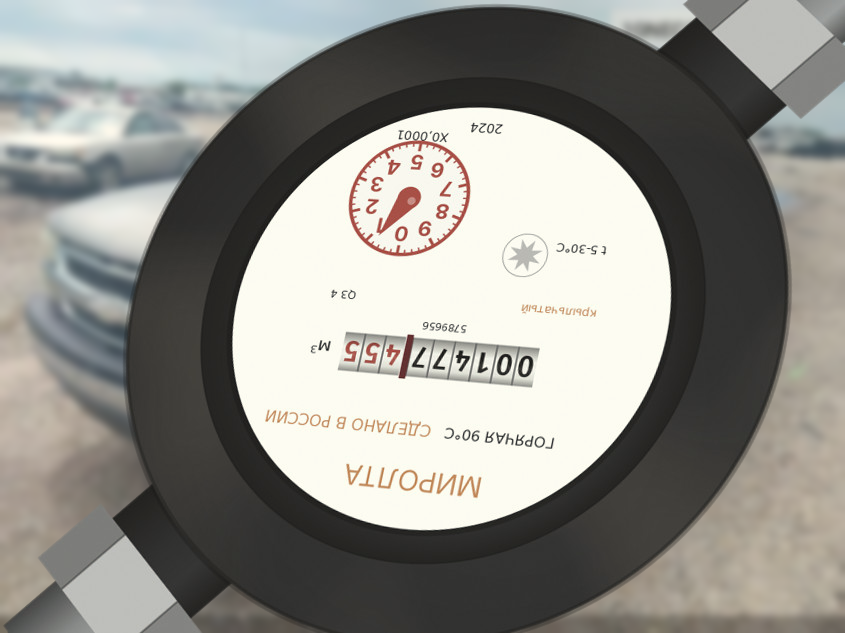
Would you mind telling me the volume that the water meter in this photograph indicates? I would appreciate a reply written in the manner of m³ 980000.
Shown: m³ 1477.4550
